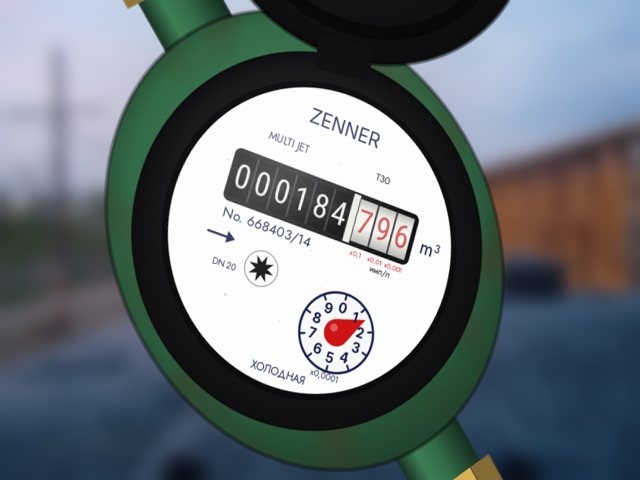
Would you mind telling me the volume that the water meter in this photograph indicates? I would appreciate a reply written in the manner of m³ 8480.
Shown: m³ 184.7961
